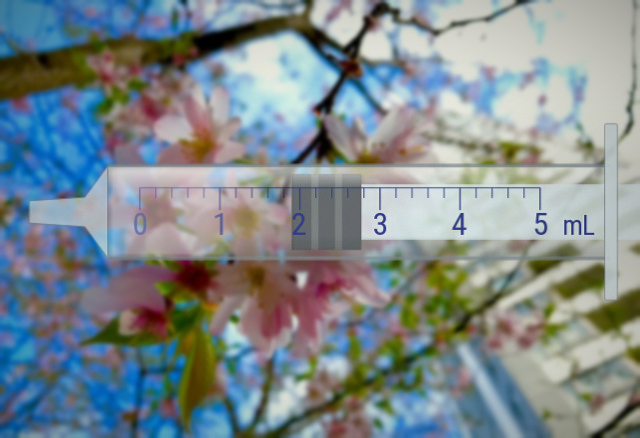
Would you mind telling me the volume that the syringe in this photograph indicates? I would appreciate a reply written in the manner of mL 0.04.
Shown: mL 1.9
